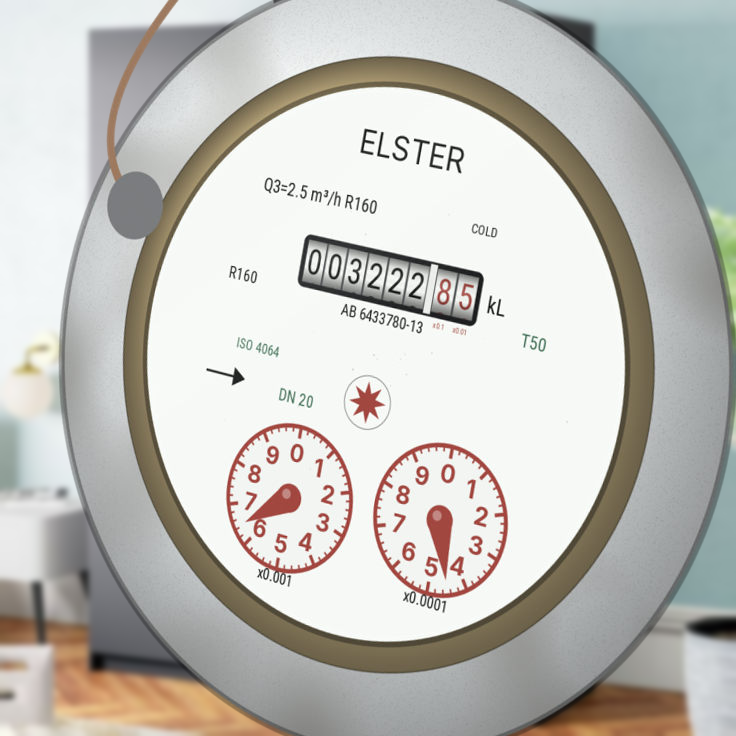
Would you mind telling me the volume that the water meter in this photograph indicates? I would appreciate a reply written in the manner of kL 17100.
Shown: kL 3222.8564
